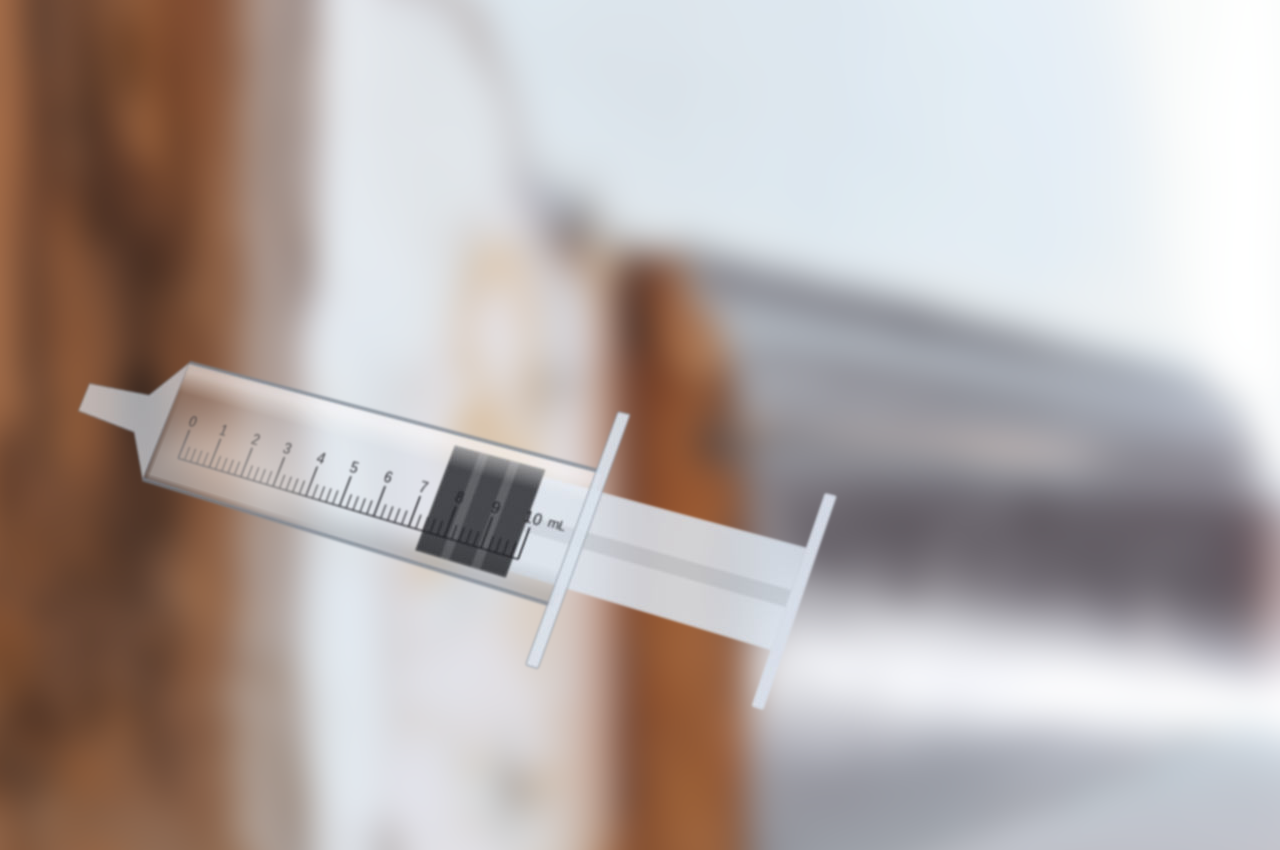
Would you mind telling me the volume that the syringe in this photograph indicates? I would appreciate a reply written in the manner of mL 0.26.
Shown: mL 7.4
